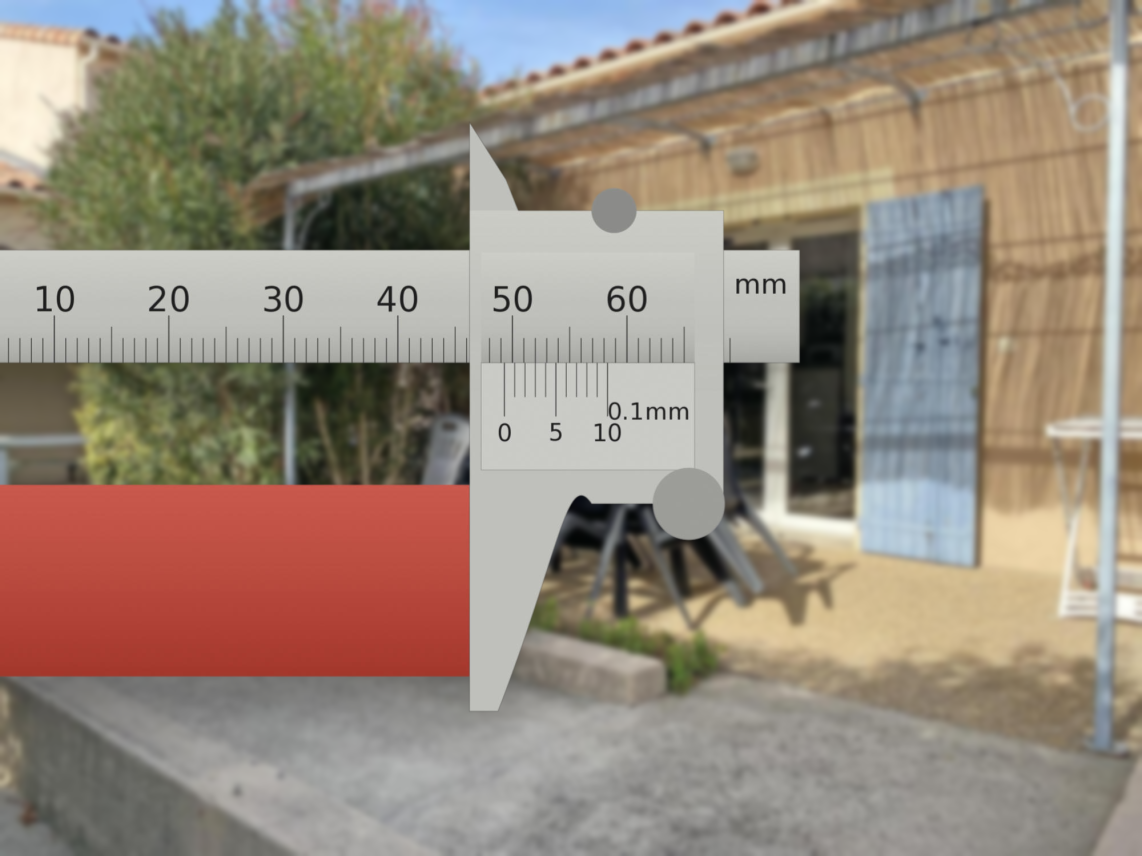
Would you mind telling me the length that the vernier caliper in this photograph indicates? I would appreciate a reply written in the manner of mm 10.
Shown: mm 49.3
